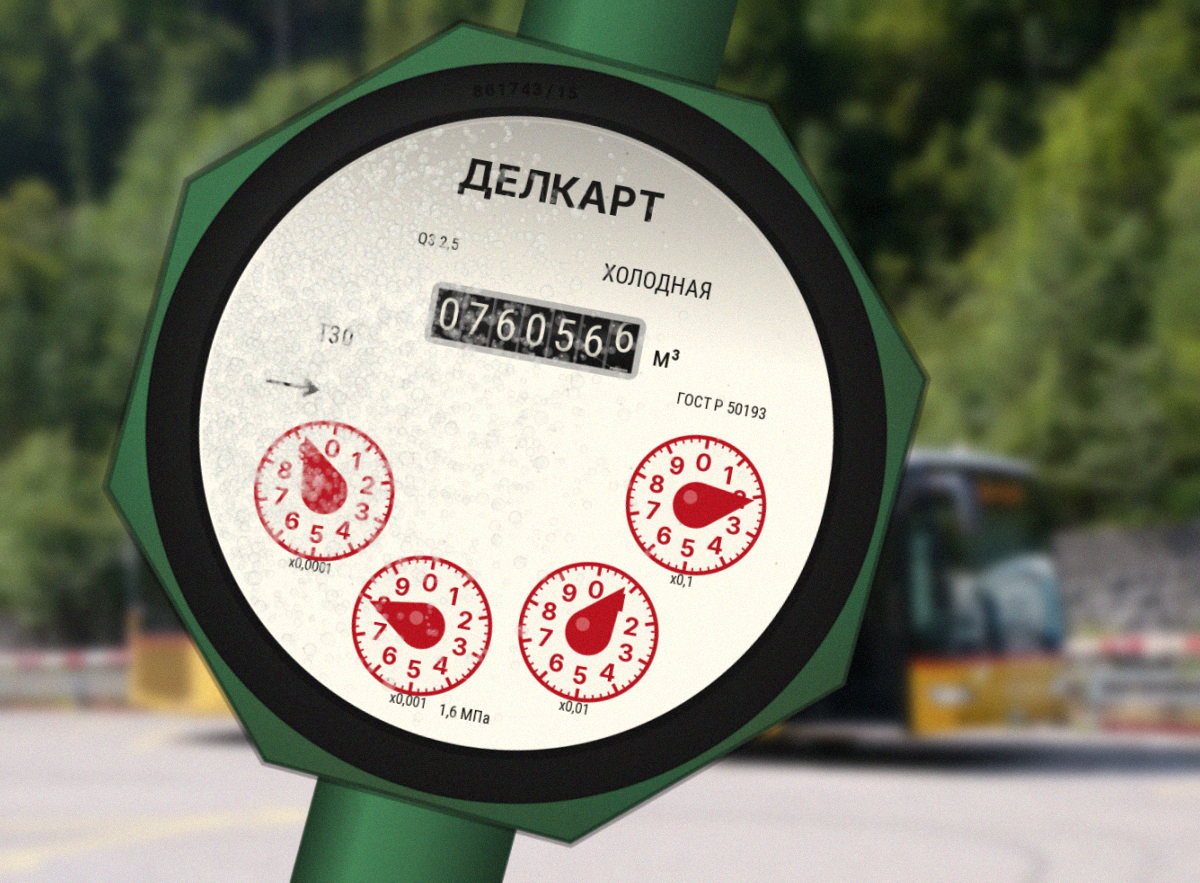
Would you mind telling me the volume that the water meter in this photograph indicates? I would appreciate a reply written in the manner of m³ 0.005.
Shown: m³ 760566.2079
